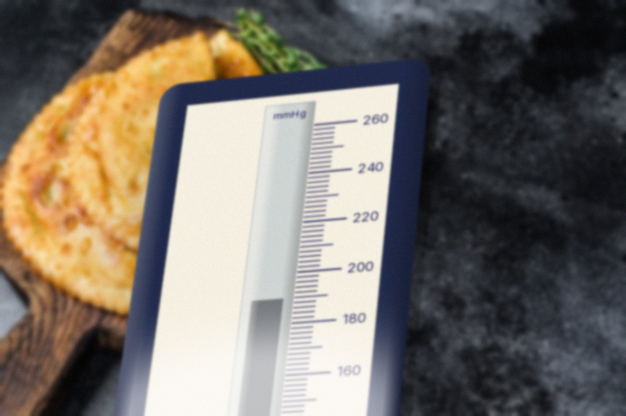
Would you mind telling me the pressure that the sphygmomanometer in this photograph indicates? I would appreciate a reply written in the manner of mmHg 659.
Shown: mmHg 190
